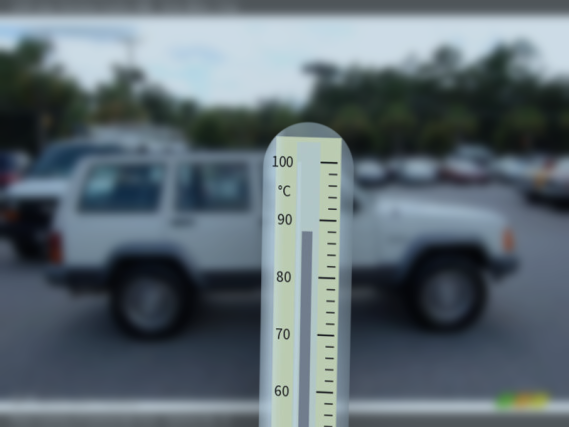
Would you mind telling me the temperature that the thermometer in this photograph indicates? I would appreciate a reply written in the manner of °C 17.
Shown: °C 88
